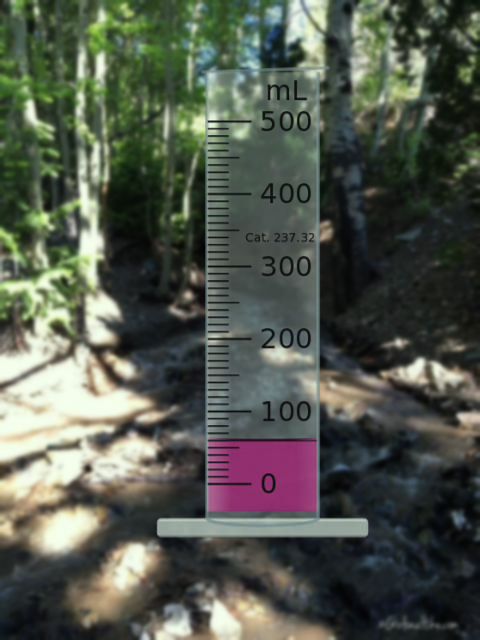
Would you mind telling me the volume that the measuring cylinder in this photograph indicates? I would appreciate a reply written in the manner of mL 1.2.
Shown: mL 60
